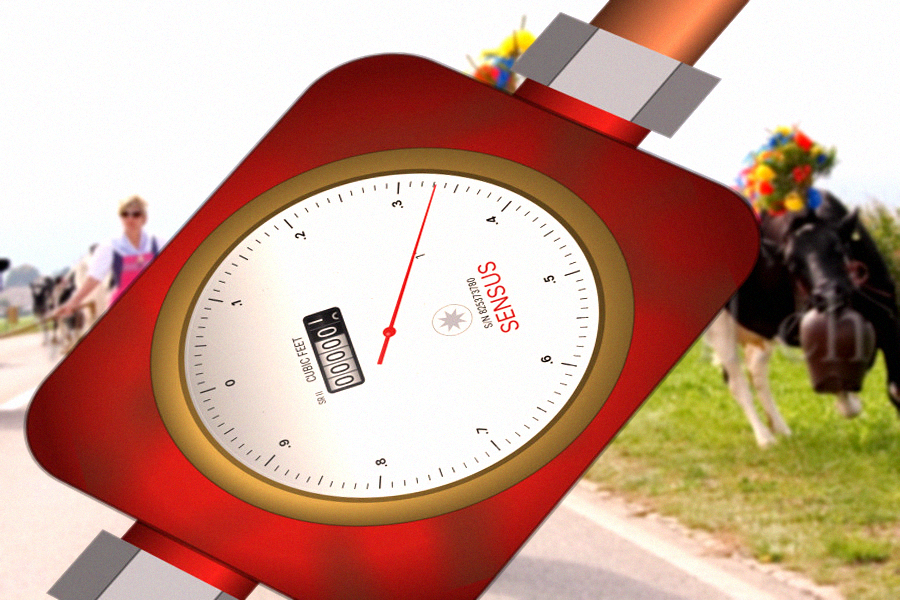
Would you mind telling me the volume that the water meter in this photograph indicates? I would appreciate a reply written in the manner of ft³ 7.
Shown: ft³ 1.33
